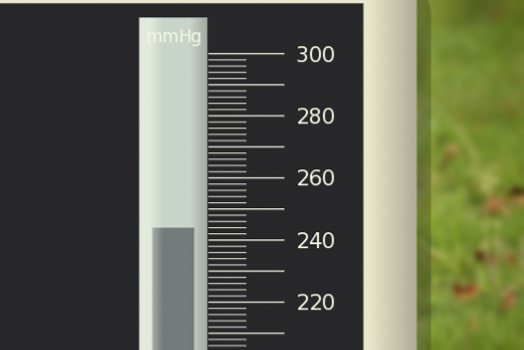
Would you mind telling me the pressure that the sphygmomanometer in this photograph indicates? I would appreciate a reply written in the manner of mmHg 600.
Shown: mmHg 244
